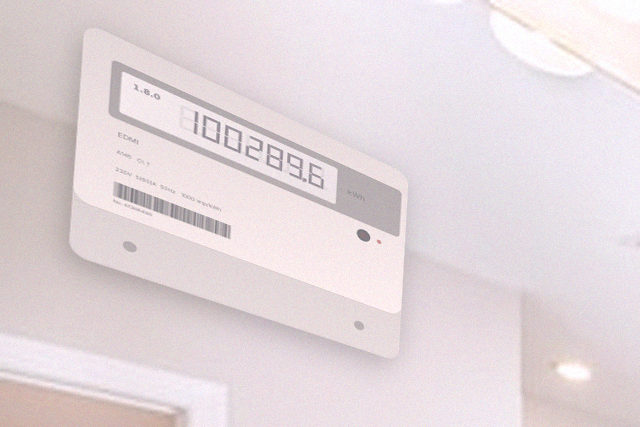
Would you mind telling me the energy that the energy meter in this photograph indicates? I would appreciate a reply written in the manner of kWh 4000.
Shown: kWh 100289.6
